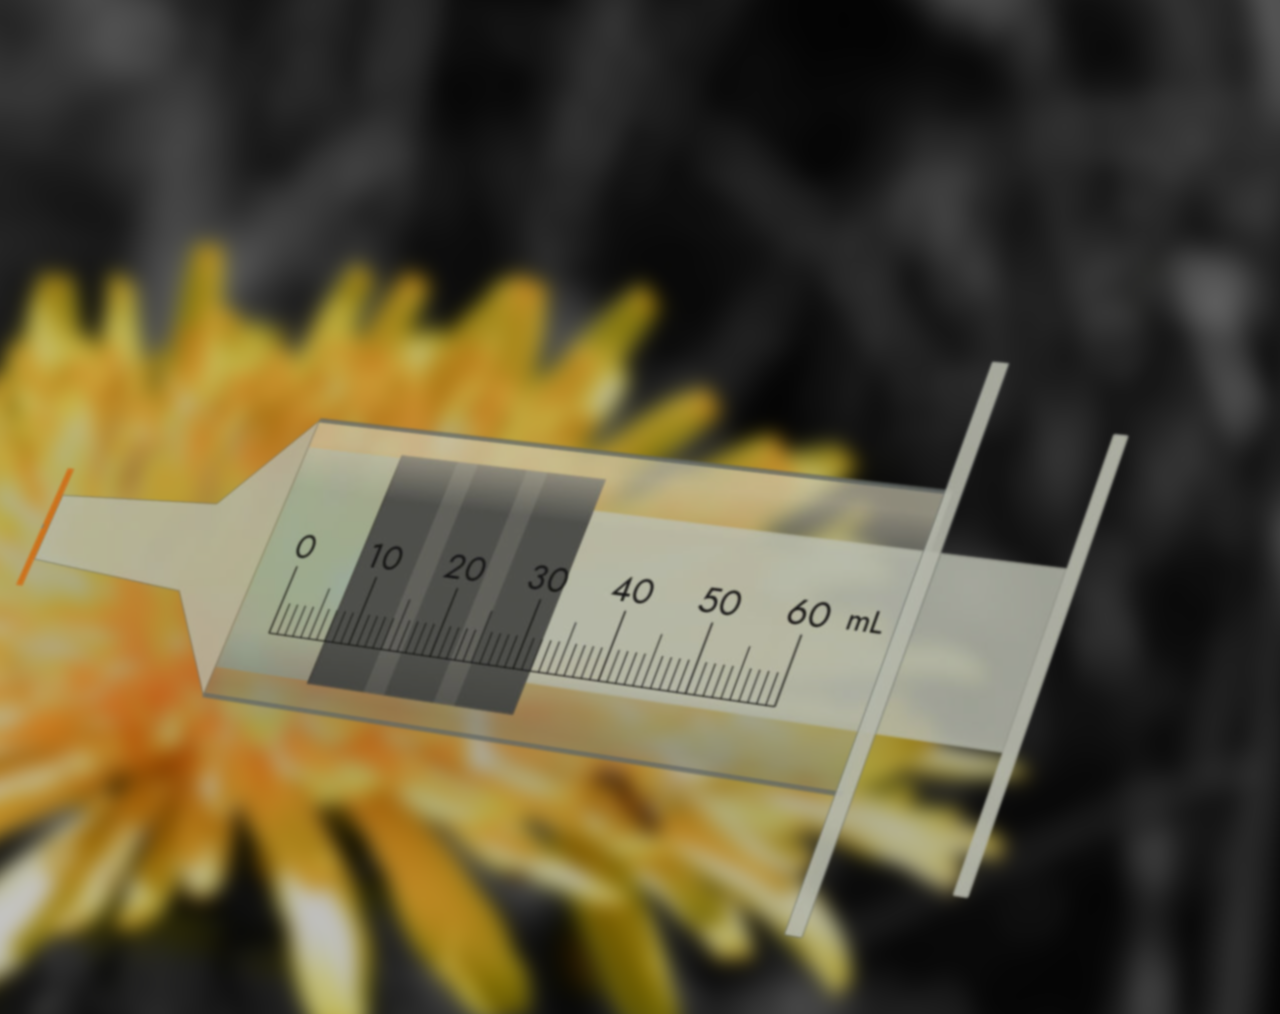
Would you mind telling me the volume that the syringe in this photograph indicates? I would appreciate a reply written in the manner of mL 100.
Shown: mL 7
